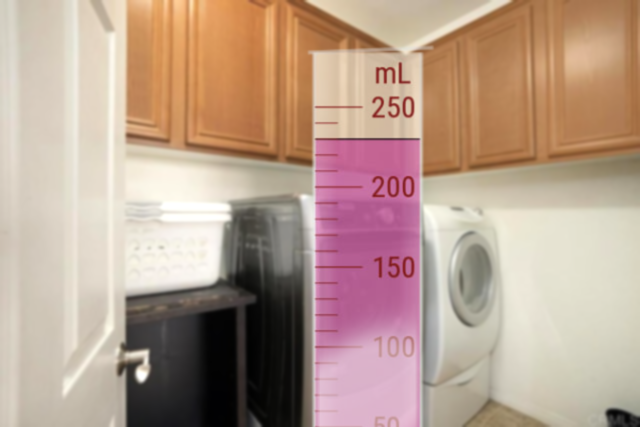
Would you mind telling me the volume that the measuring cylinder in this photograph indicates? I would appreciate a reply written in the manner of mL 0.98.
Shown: mL 230
